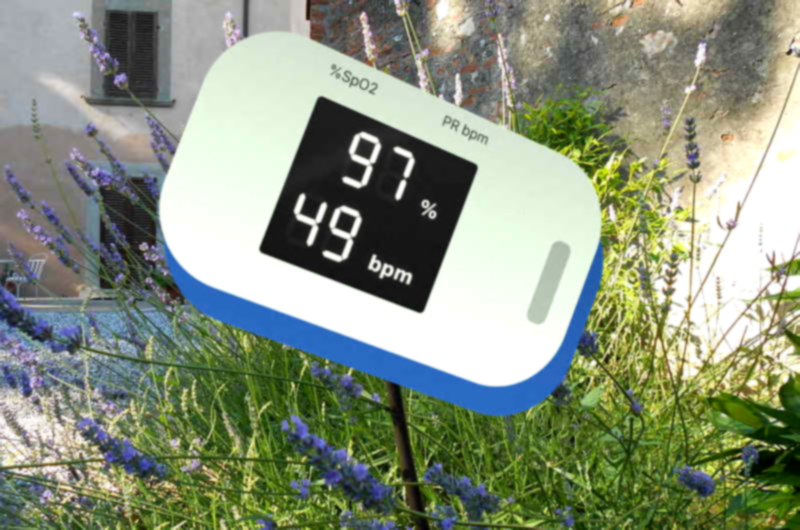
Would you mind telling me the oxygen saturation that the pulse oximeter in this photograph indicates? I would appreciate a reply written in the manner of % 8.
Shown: % 97
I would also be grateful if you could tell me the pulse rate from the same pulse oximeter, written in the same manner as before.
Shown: bpm 49
